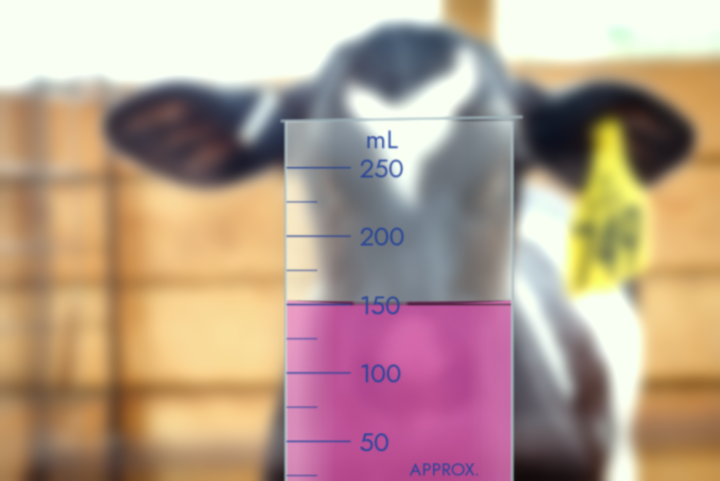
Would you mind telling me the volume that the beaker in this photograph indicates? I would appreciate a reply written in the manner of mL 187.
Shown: mL 150
